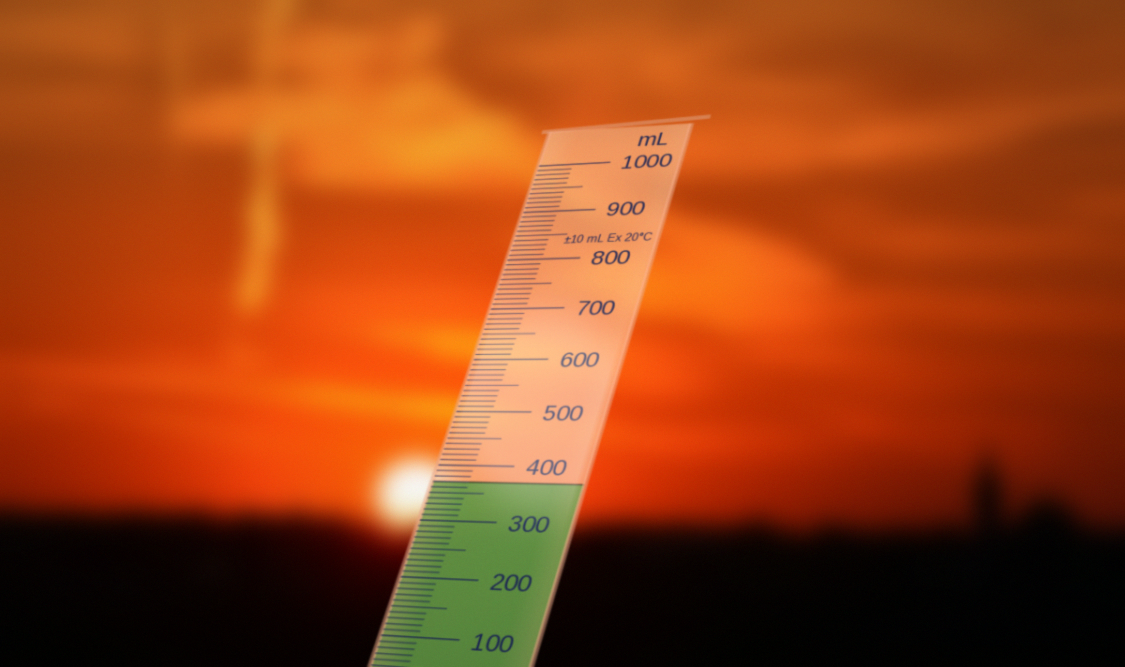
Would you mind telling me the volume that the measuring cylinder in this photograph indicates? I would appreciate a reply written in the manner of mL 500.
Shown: mL 370
